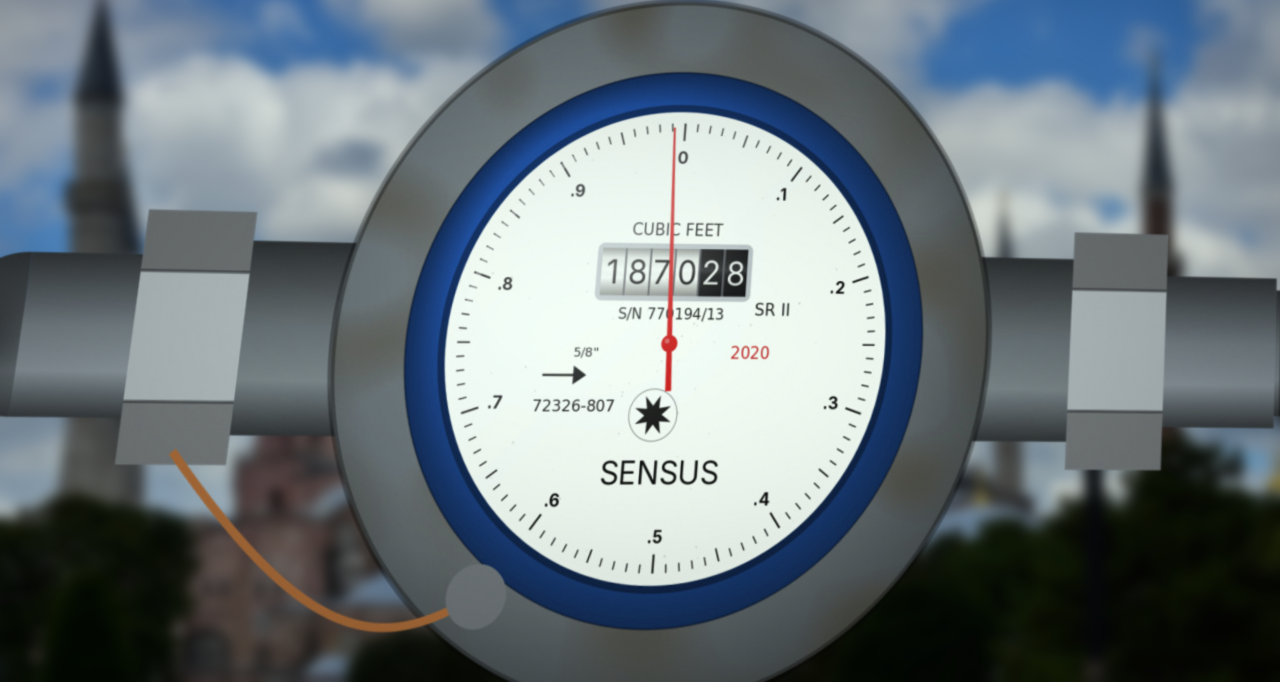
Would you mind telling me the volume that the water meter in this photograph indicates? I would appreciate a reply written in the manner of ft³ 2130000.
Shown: ft³ 187027.99
